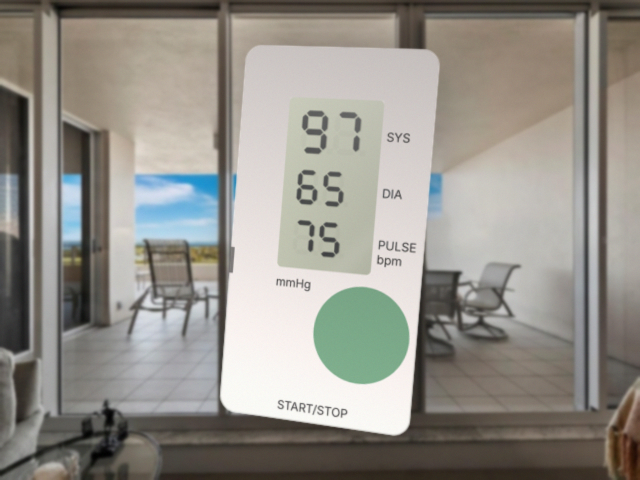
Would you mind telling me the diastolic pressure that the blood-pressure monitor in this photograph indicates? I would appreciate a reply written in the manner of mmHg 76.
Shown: mmHg 65
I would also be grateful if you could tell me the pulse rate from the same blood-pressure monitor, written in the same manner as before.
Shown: bpm 75
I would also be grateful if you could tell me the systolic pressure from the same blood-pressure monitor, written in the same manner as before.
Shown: mmHg 97
